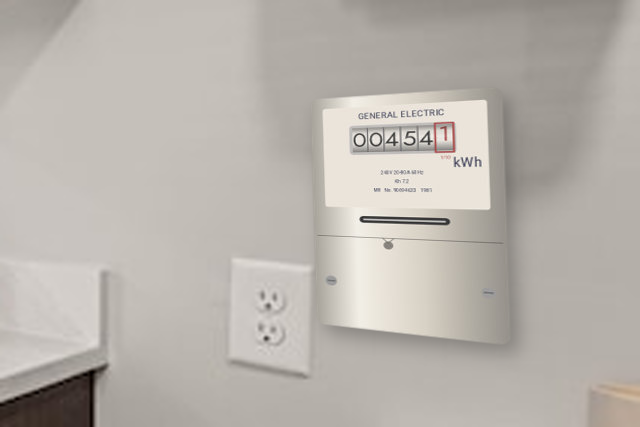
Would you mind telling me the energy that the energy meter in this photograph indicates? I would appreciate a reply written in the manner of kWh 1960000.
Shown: kWh 454.1
